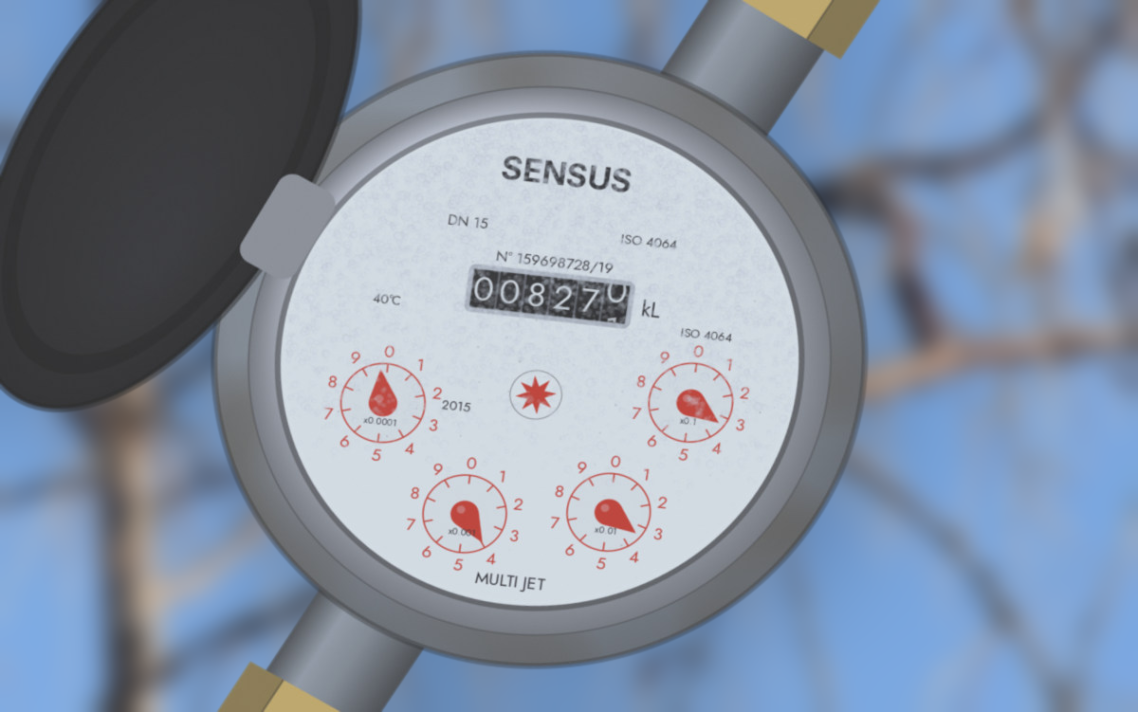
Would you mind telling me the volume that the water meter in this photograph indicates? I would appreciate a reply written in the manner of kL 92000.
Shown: kL 8270.3339
